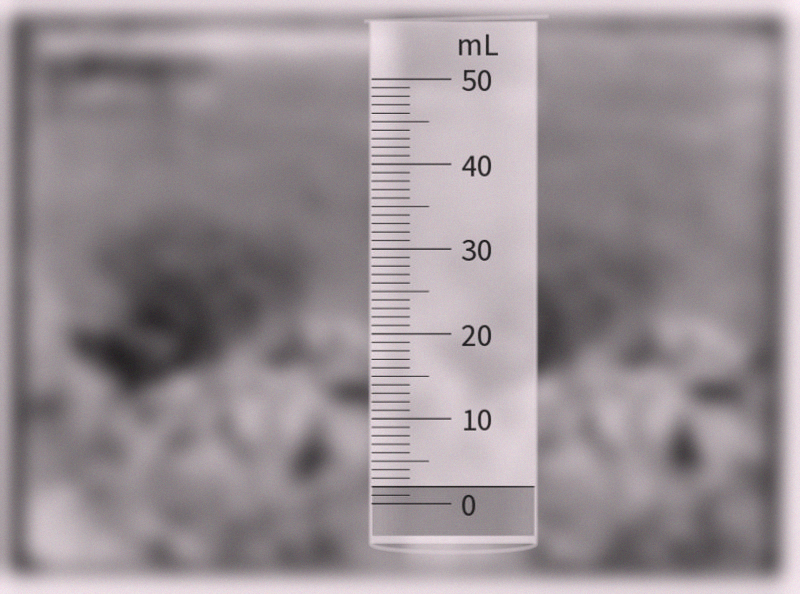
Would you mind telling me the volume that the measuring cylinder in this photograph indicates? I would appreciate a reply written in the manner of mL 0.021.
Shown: mL 2
